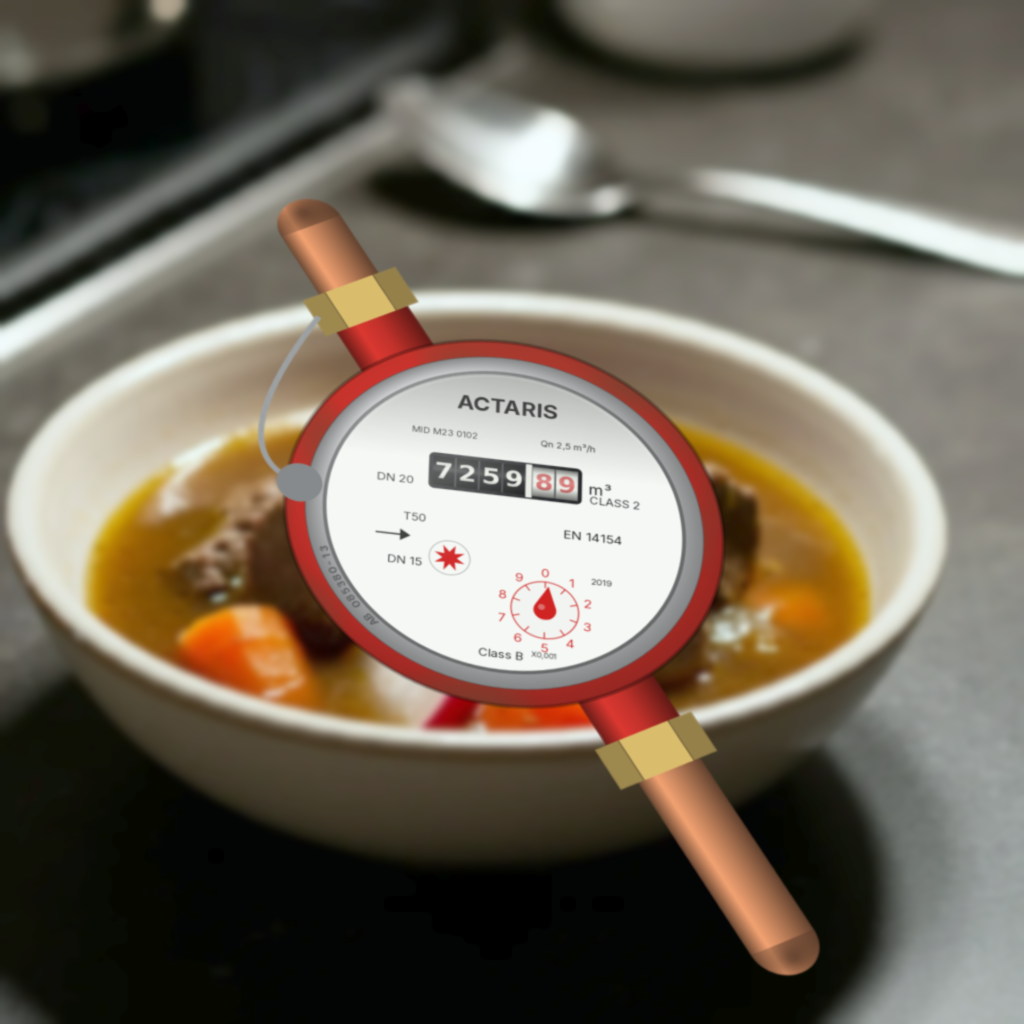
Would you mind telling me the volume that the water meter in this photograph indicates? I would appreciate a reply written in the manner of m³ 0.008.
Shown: m³ 7259.890
